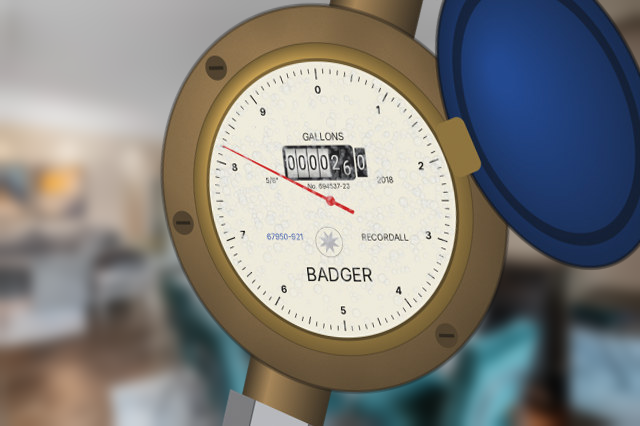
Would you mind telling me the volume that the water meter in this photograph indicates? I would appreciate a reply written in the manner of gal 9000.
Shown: gal 258.2
